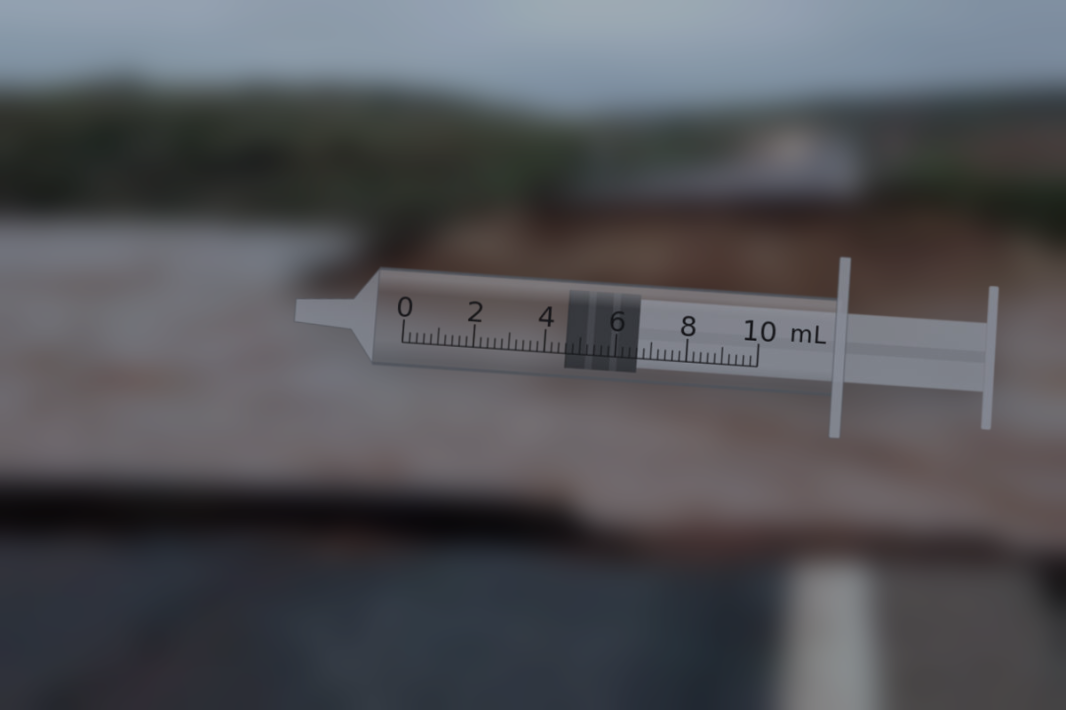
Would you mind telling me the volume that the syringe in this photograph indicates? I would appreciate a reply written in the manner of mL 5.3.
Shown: mL 4.6
